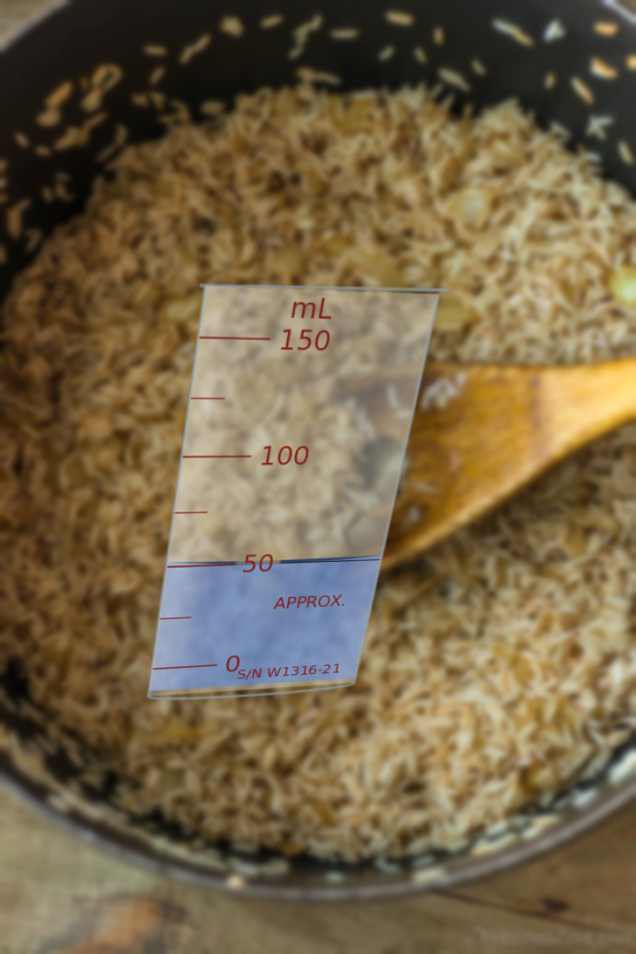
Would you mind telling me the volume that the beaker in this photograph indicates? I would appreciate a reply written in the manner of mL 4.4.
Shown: mL 50
